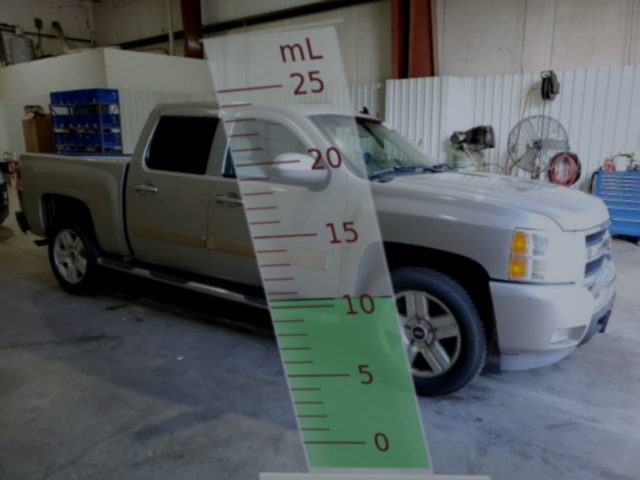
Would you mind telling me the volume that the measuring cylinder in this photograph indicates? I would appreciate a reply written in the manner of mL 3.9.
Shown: mL 10.5
